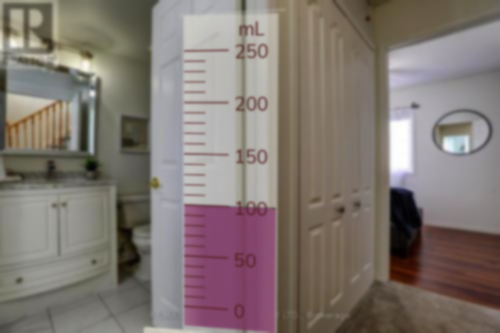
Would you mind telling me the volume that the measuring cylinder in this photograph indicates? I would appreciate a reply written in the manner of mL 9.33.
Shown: mL 100
